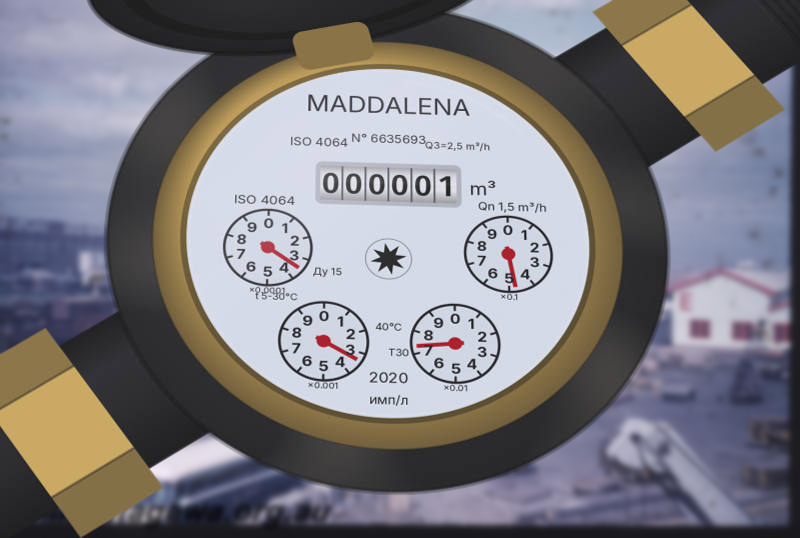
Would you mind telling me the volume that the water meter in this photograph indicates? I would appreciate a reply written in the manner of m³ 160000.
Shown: m³ 1.4733
